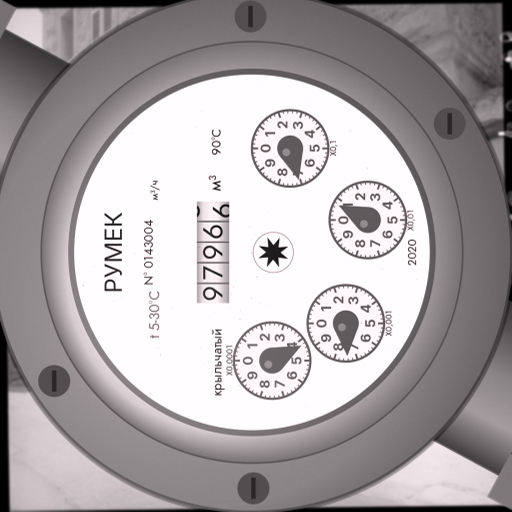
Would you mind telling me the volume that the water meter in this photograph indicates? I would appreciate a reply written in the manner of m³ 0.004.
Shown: m³ 97965.7074
